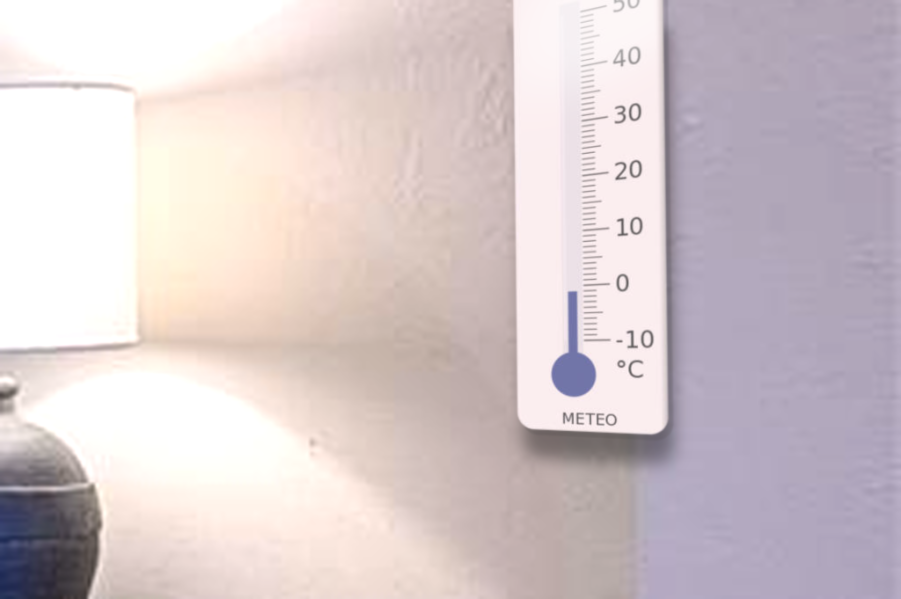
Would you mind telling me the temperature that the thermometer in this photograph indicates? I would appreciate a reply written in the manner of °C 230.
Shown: °C -1
